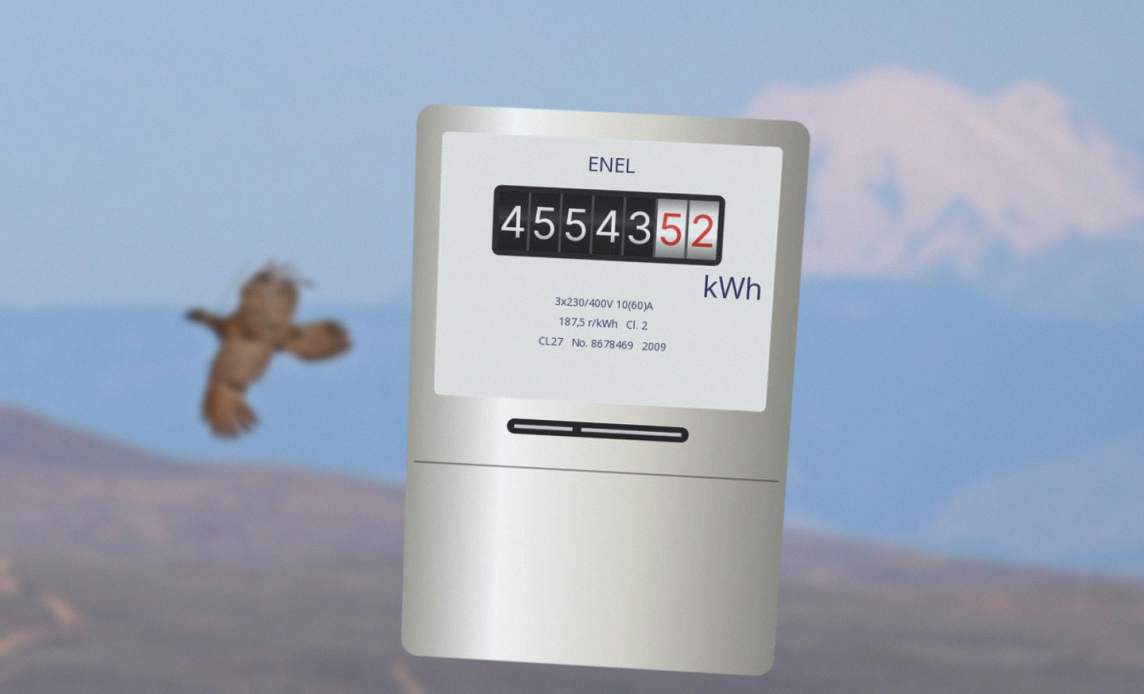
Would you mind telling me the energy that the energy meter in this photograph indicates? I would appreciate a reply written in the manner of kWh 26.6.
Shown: kWh 45543.52
